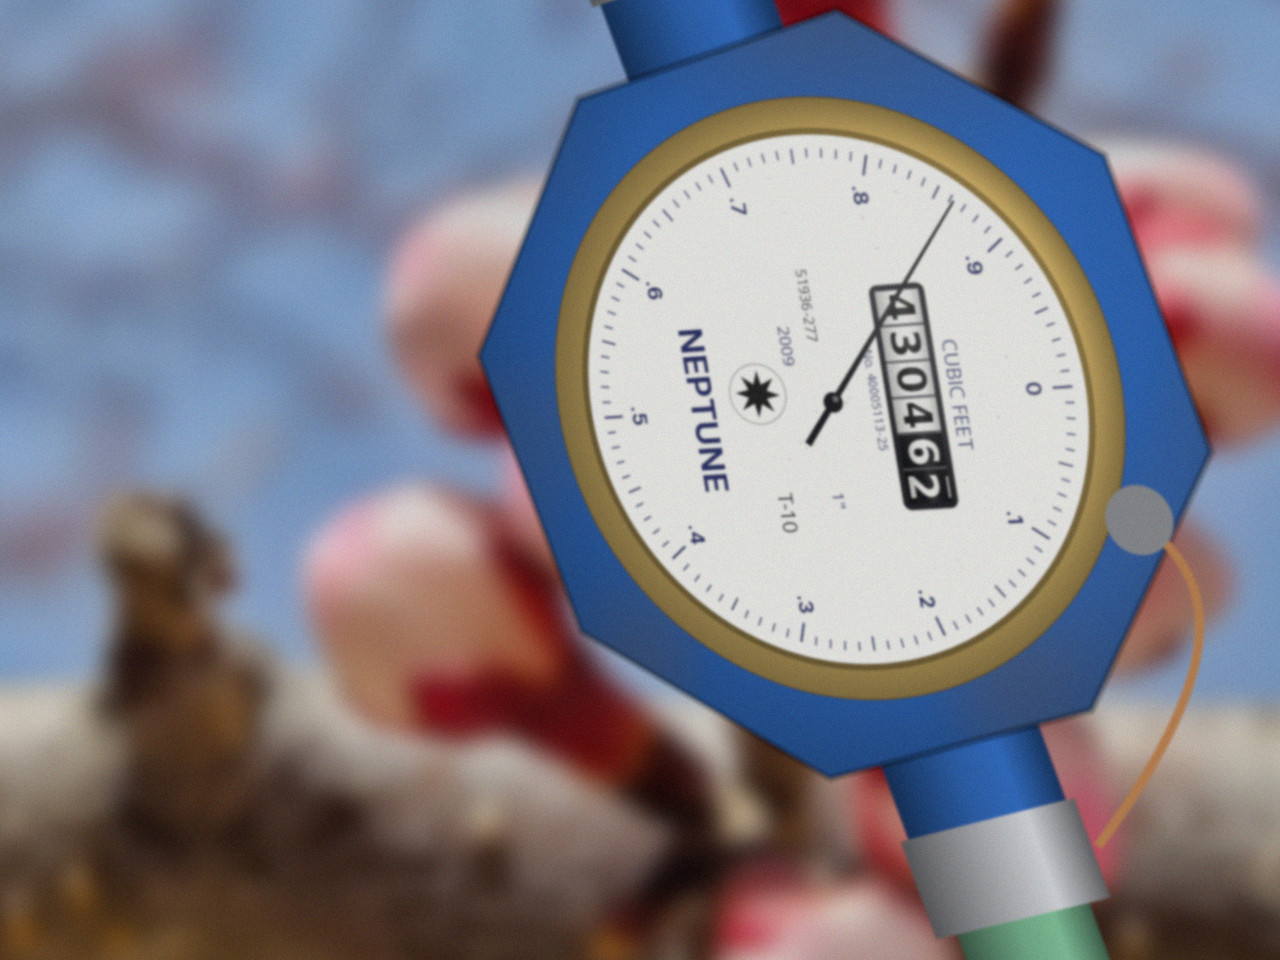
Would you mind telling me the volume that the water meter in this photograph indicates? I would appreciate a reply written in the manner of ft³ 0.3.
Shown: ft³ 430461.86
